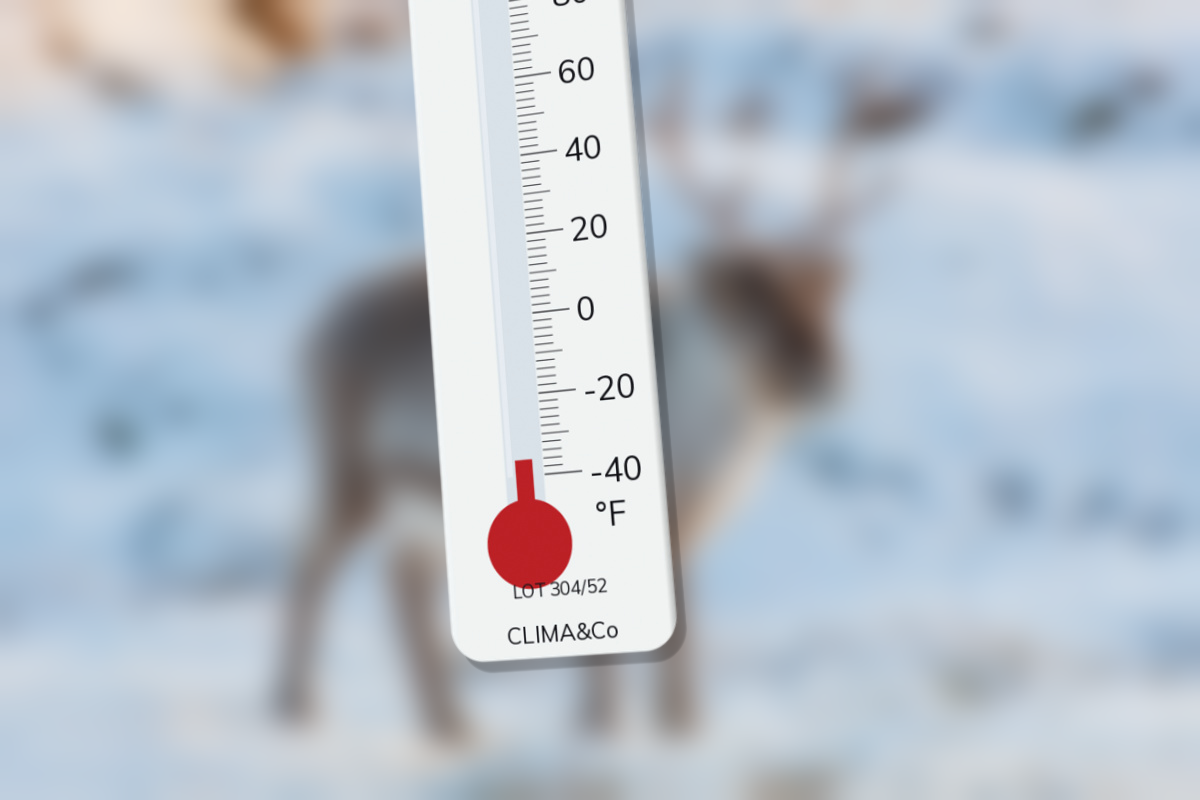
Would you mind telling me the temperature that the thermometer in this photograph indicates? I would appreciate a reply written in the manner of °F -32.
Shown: °F -36
